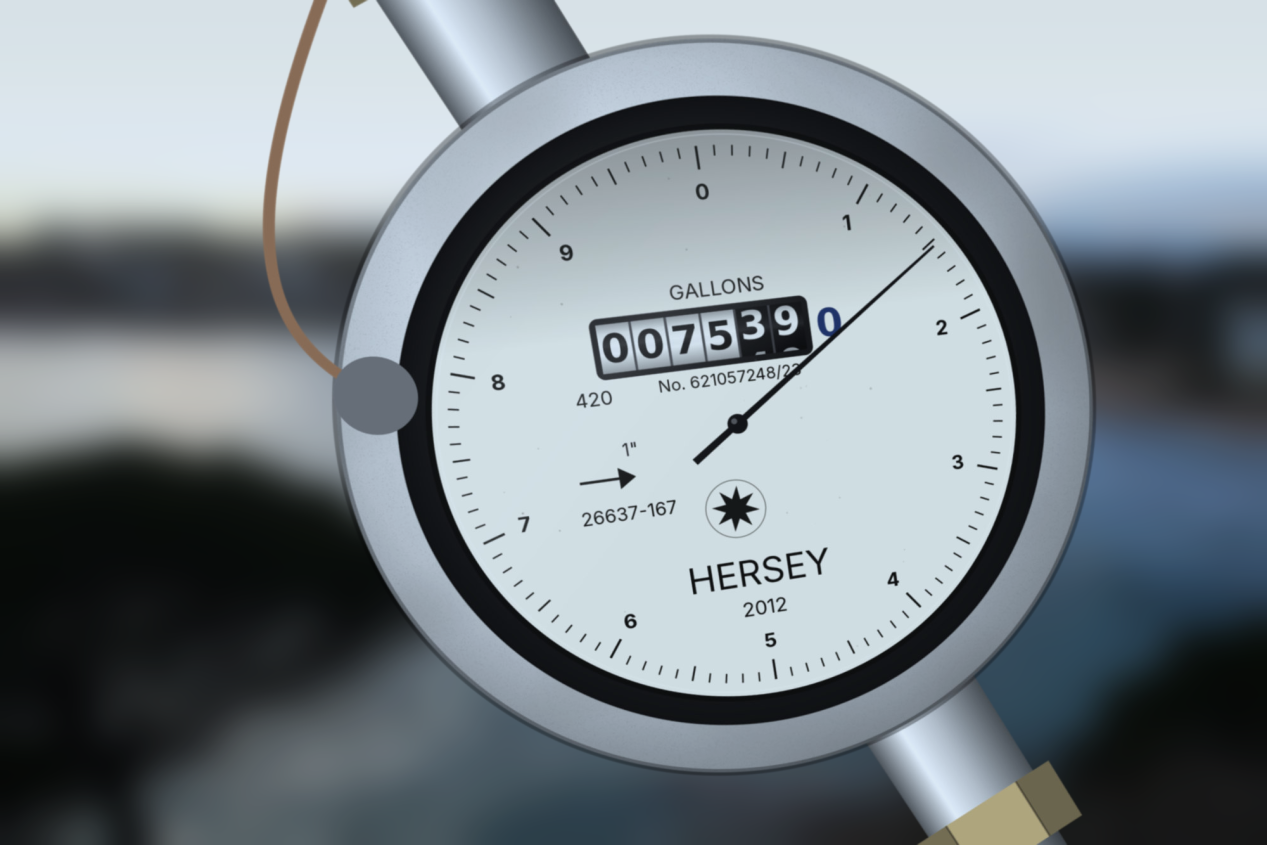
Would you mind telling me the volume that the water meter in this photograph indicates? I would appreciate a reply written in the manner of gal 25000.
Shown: gal 75391.5
